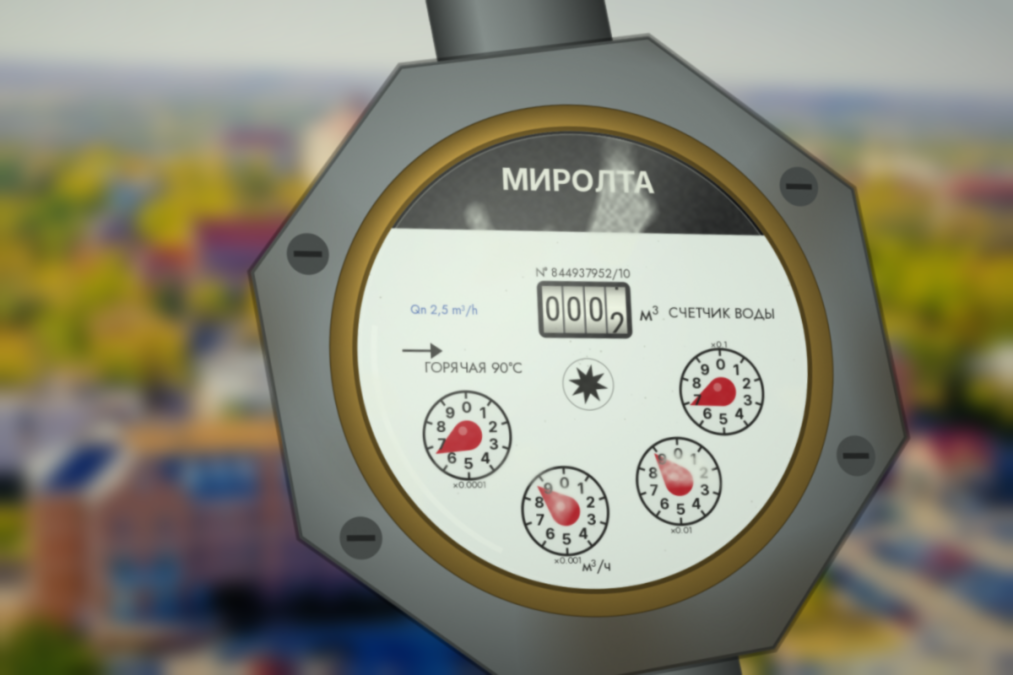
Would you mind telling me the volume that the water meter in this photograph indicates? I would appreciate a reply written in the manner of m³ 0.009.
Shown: m³ 1.6886
